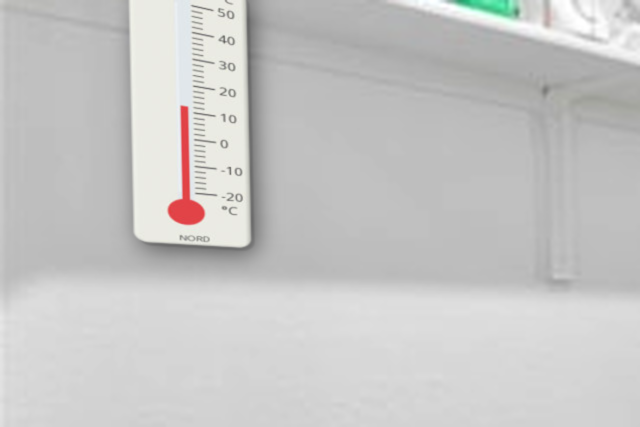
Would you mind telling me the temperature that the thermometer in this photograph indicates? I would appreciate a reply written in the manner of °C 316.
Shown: °C 12
